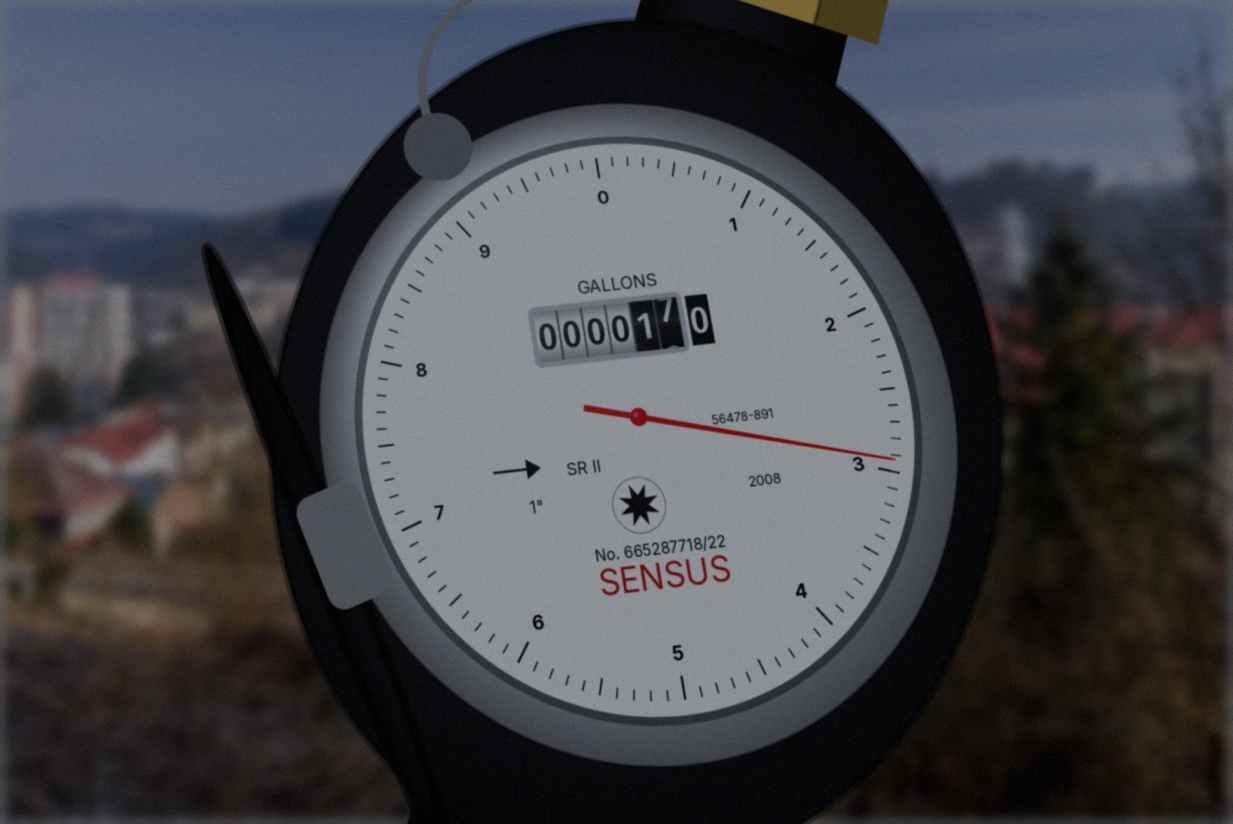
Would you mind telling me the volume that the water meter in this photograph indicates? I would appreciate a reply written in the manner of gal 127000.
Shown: gal 172.9
